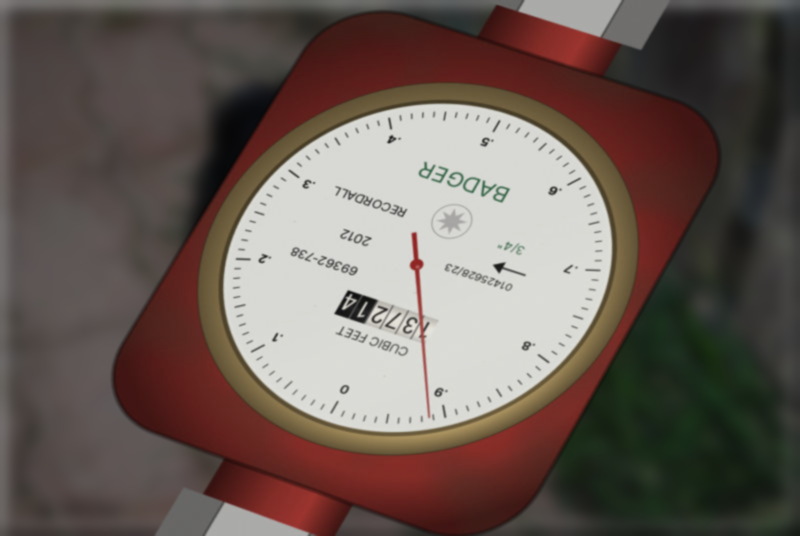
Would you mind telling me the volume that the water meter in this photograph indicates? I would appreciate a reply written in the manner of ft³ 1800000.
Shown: ft³ 137213.91
